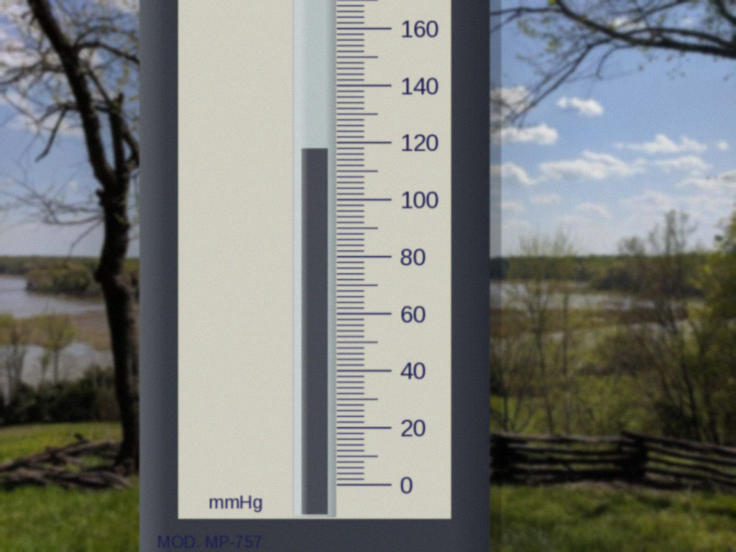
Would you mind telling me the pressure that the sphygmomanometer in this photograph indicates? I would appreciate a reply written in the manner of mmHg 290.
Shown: mmHg 118
